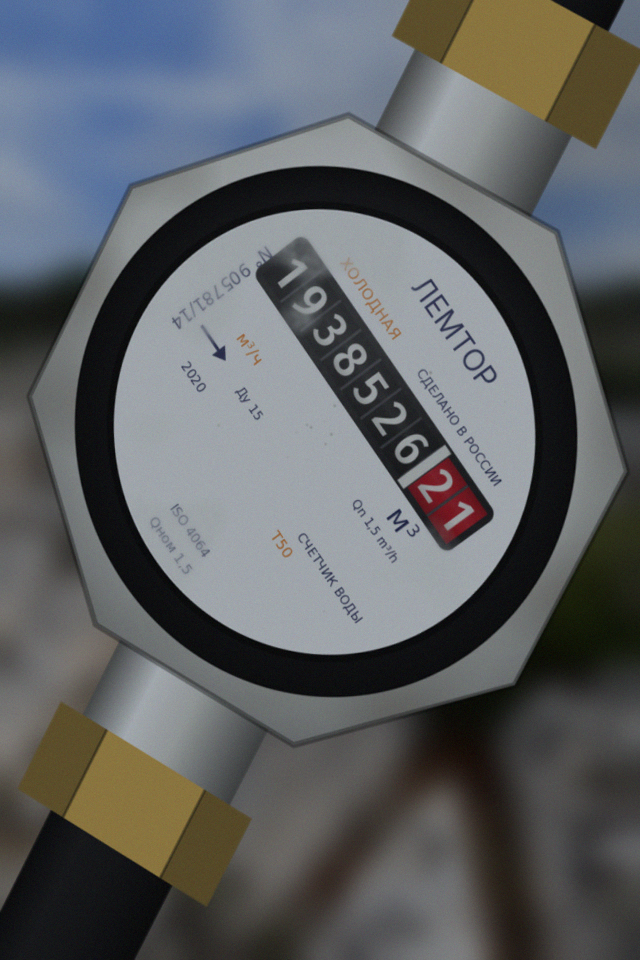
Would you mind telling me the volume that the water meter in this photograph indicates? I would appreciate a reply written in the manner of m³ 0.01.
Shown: m³ 1938526.21
